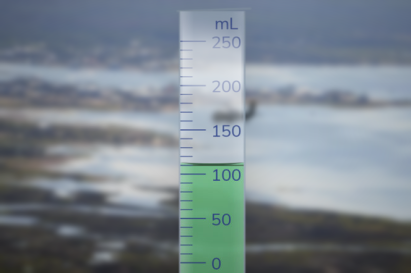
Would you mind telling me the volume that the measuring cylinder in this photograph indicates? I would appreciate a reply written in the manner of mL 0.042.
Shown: mL 110
